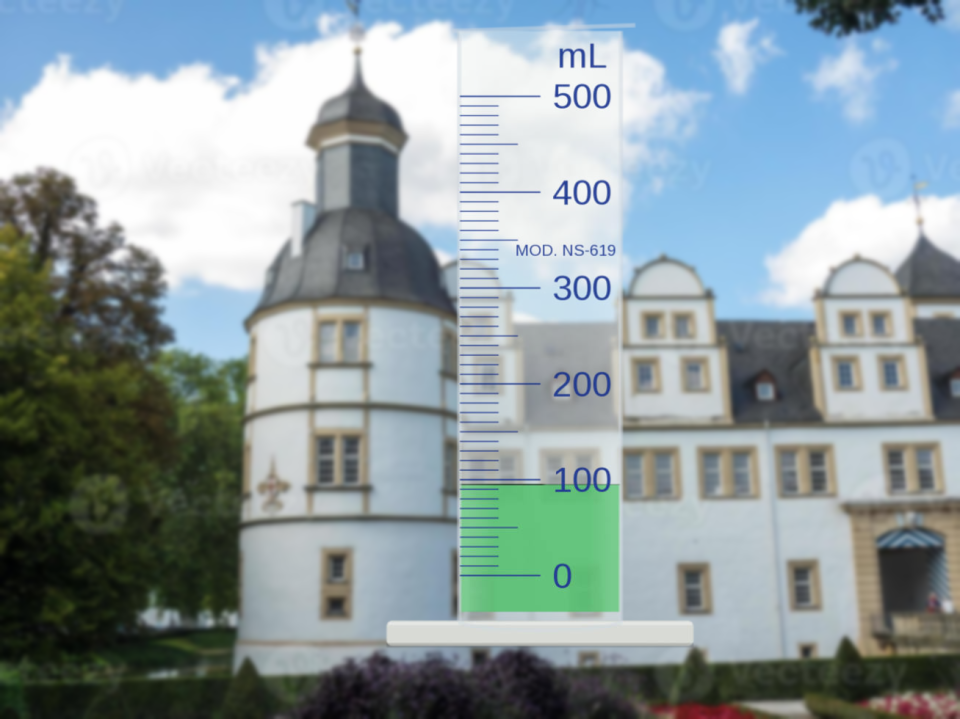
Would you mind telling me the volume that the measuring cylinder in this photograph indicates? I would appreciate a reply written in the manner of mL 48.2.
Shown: mL 95
